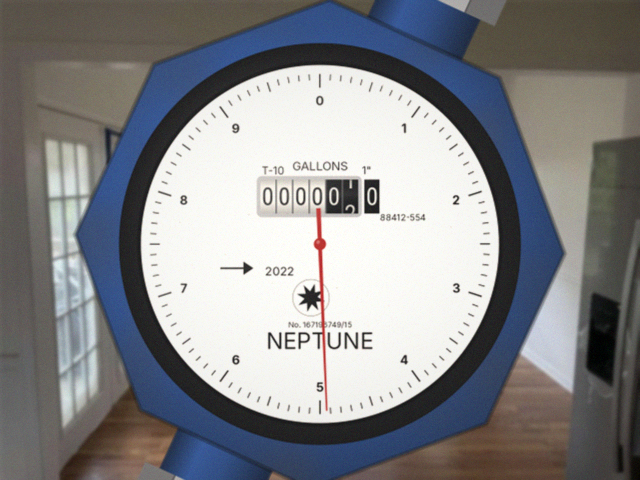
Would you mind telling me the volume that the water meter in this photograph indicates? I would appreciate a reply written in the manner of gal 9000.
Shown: gal 14.9
